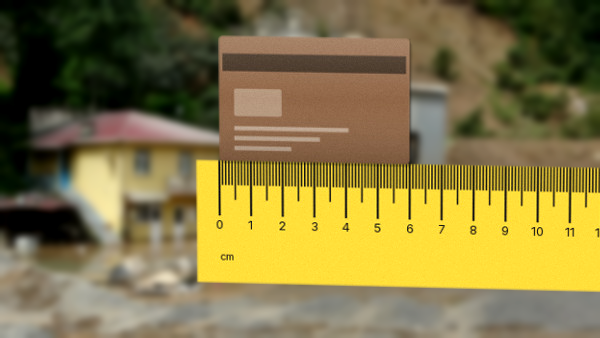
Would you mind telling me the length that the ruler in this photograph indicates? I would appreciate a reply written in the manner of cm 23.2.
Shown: cm 6
